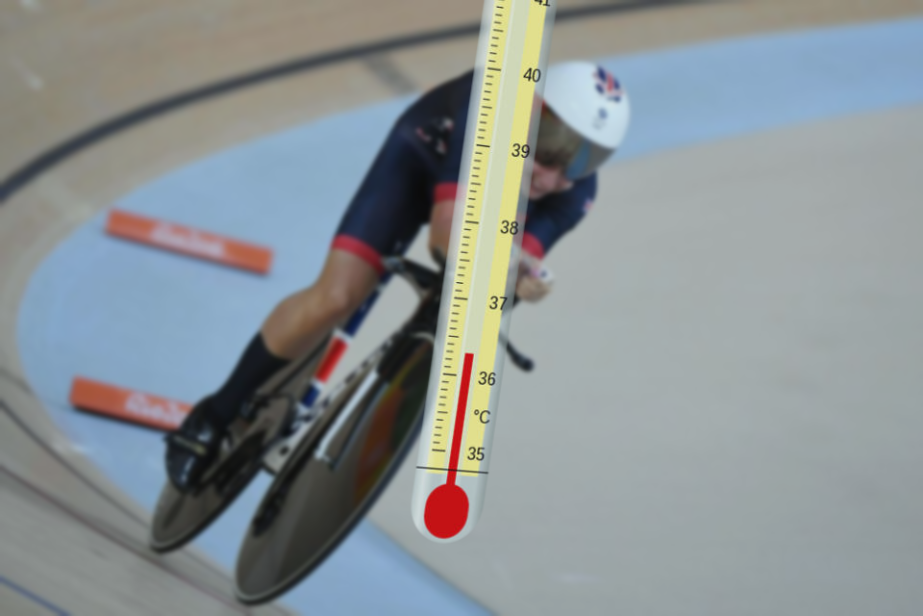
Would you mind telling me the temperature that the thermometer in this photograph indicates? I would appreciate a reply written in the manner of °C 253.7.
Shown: °C 36.3
